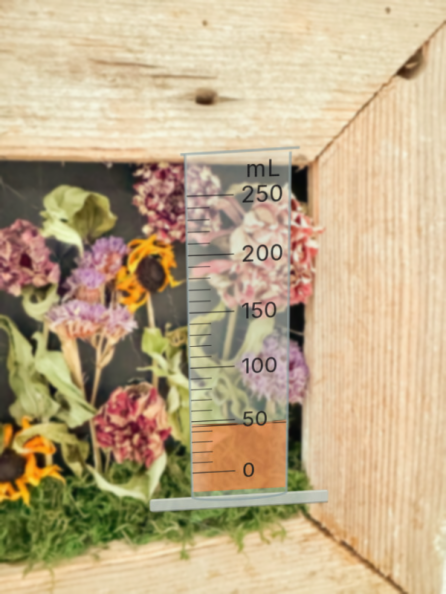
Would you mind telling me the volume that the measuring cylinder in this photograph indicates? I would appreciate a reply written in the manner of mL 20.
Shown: mL 45
